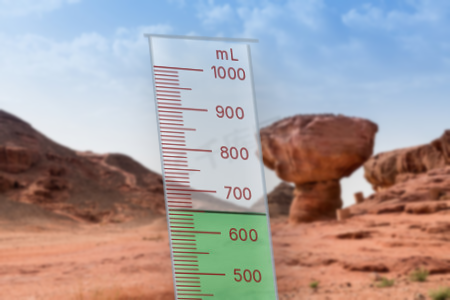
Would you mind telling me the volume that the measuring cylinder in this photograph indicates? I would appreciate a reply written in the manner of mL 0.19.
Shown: mL 650
